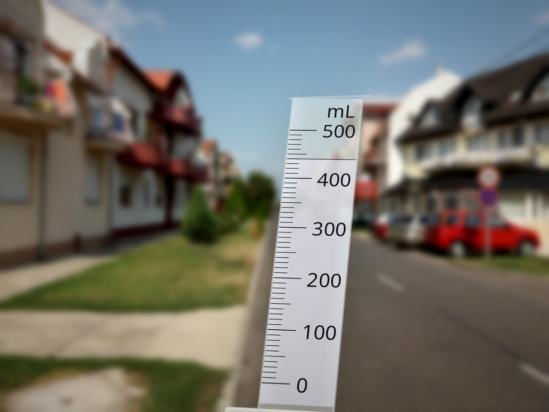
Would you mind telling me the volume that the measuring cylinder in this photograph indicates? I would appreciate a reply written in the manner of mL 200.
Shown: mL 440
